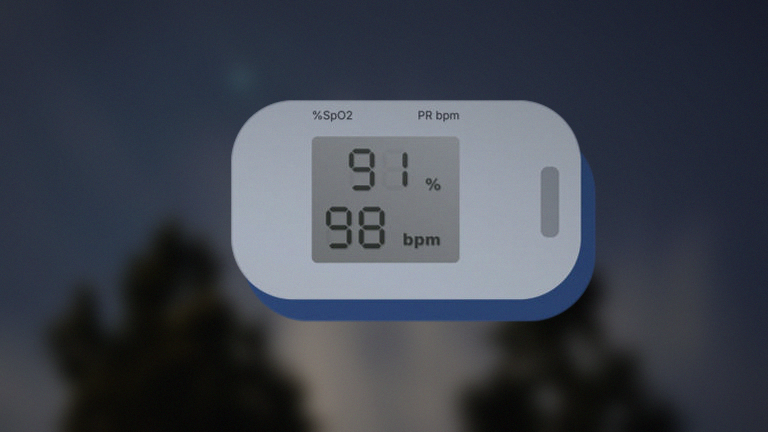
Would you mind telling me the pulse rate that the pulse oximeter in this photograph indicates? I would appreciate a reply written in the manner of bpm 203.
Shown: bpm 98
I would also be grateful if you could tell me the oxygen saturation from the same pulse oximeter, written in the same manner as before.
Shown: % 91
